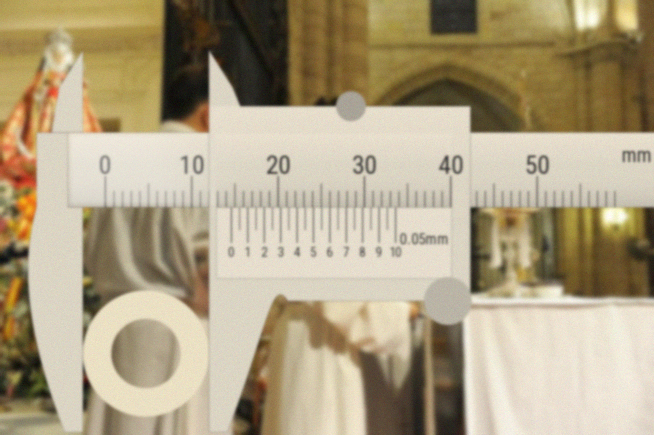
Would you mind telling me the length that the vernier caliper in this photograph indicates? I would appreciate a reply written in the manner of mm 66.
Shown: mm 14.6
